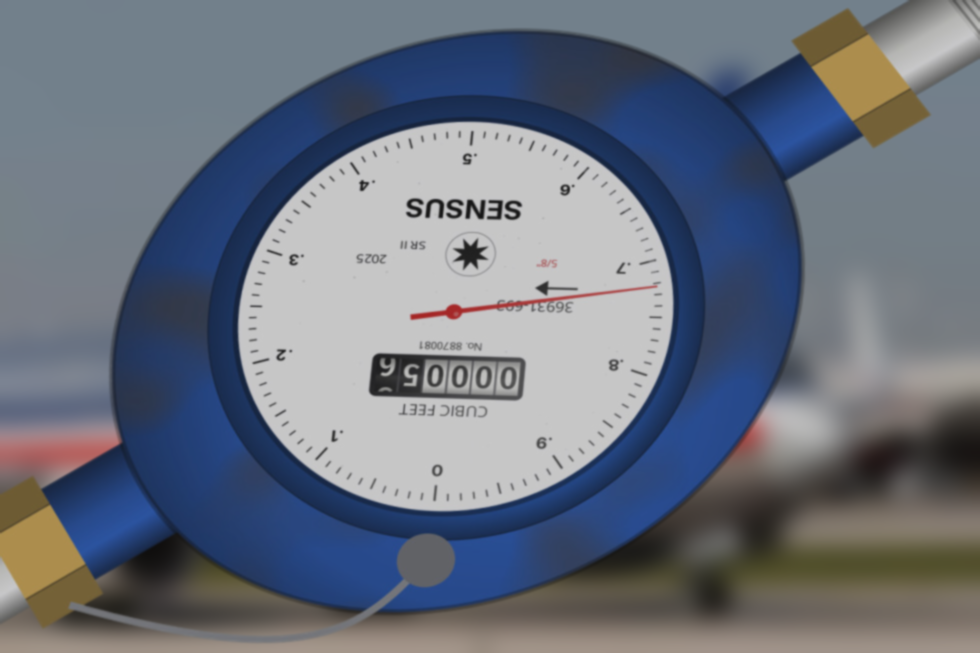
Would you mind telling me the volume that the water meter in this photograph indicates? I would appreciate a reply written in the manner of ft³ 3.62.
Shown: ft³ 55.72
